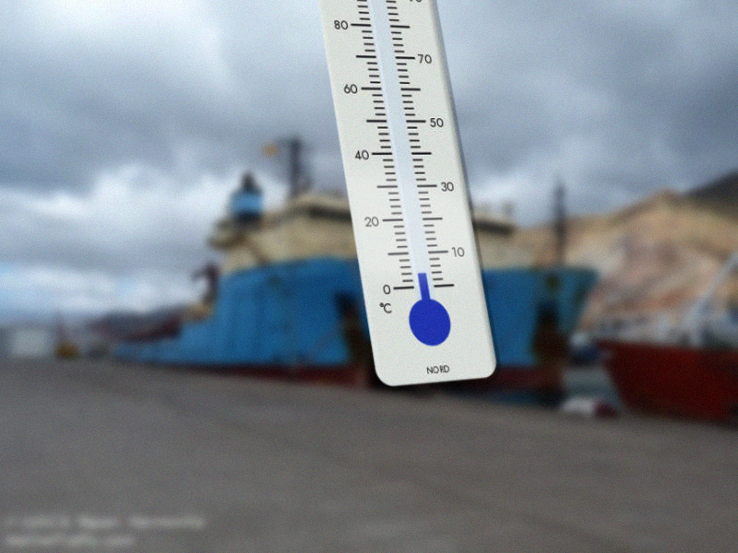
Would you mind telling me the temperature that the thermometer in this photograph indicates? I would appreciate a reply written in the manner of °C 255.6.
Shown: °C 4
